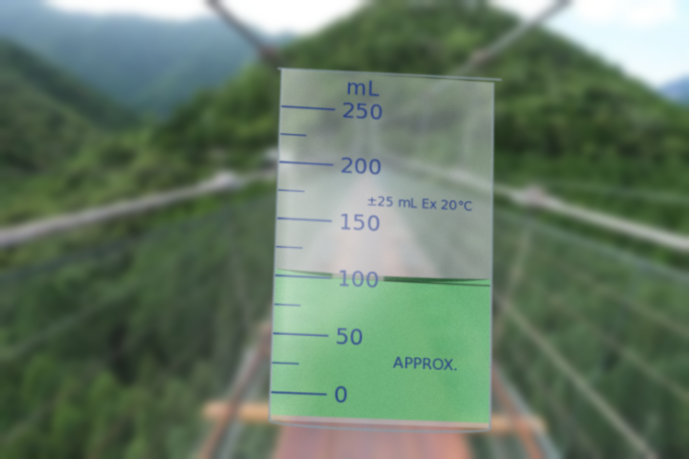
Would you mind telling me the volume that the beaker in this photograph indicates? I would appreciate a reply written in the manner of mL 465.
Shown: mL 100
